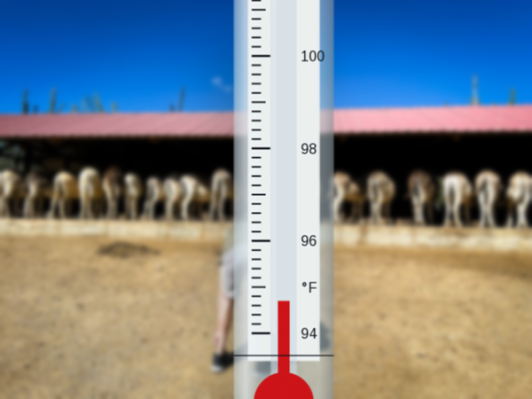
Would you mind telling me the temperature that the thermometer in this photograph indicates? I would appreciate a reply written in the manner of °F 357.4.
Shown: °F 94.7
